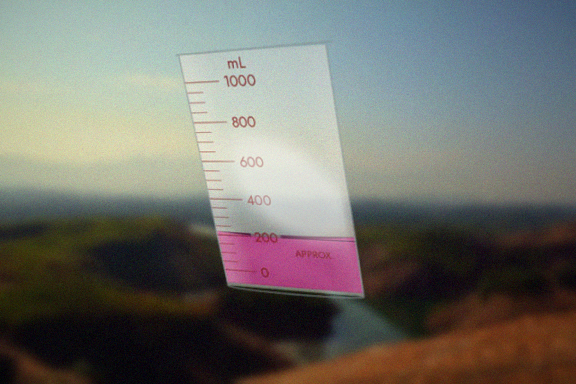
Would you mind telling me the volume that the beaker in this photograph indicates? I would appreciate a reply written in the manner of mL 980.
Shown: mL 200
